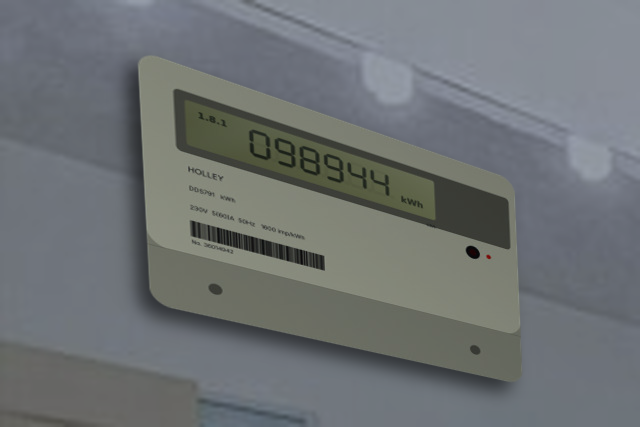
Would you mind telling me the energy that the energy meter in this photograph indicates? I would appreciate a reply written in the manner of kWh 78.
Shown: kWh 98944
